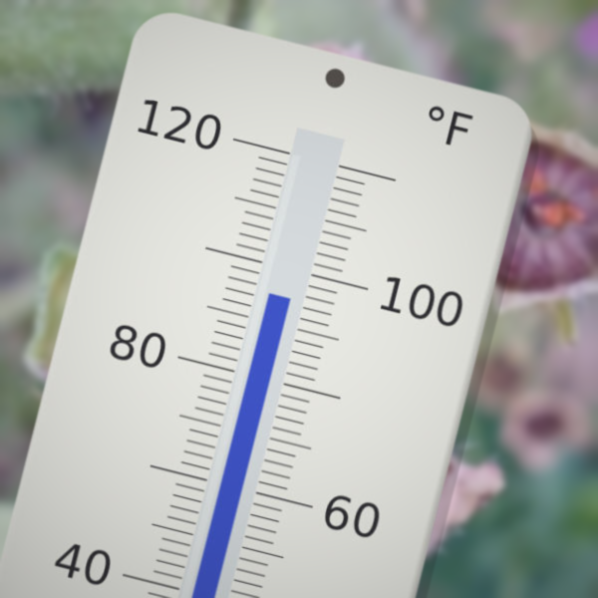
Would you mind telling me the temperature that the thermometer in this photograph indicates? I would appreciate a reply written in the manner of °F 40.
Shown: °F 95
